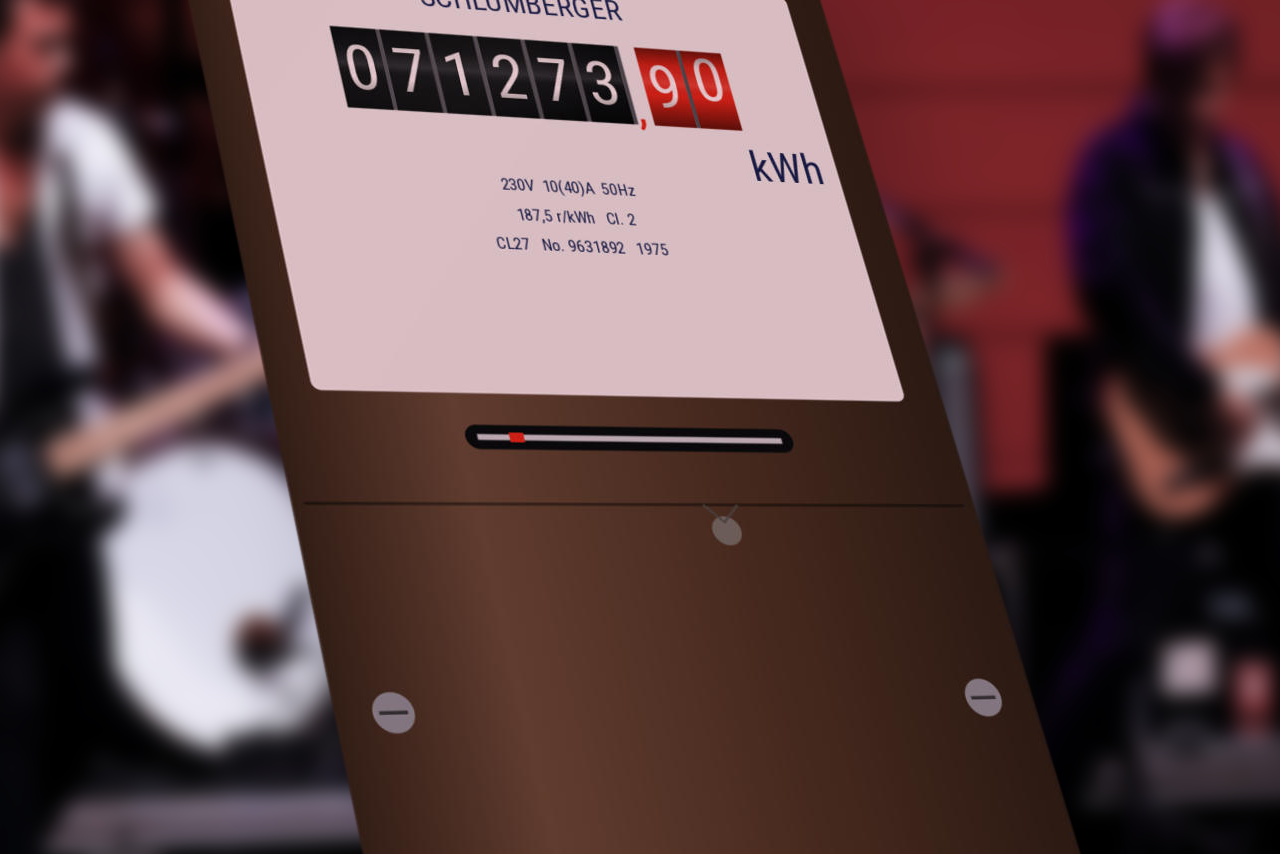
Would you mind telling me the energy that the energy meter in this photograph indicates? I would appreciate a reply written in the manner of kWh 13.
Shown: kWh 71273.90
